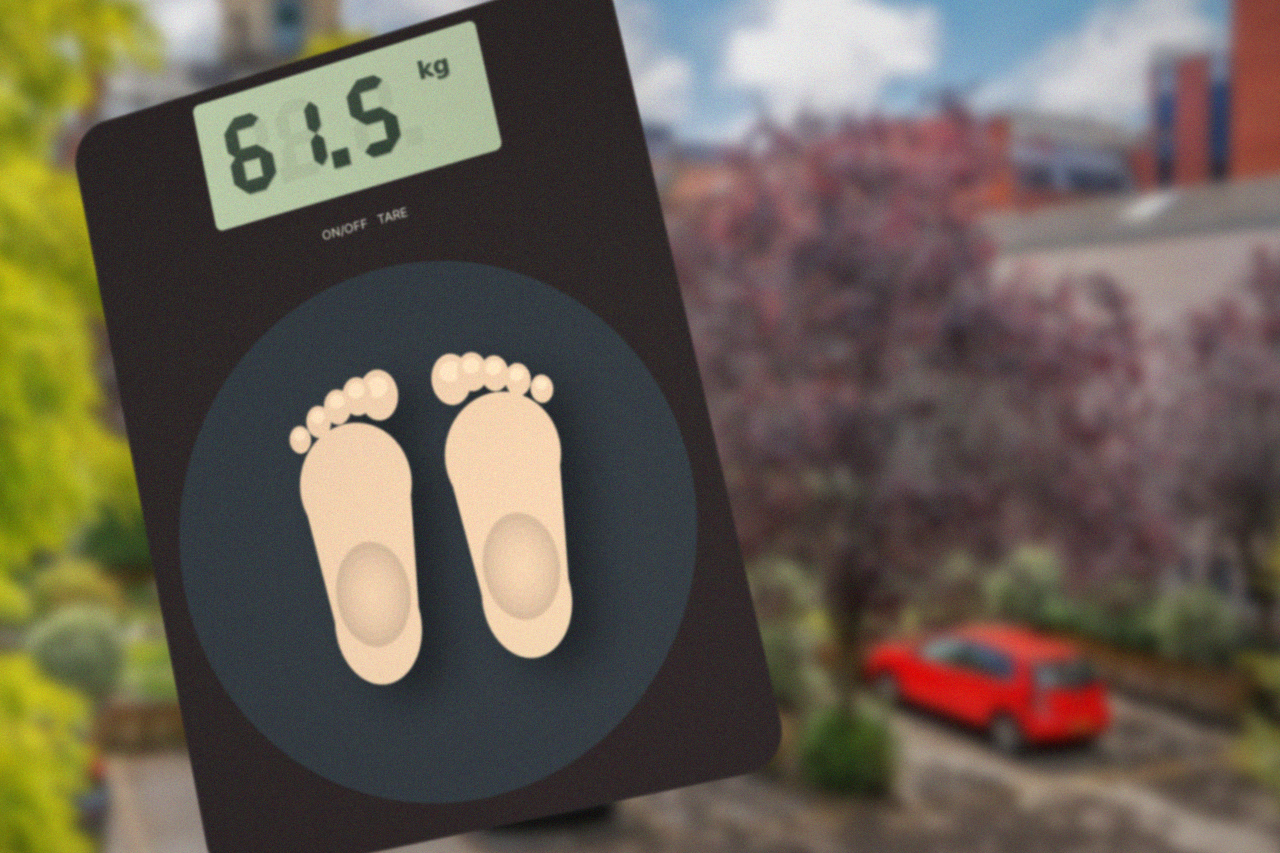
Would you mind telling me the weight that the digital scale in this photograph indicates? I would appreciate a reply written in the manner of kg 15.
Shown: kg 61.5
